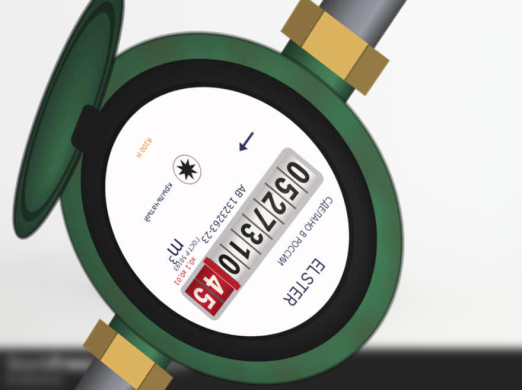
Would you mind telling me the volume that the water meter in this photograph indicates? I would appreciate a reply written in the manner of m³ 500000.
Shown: m³ 527310.45
